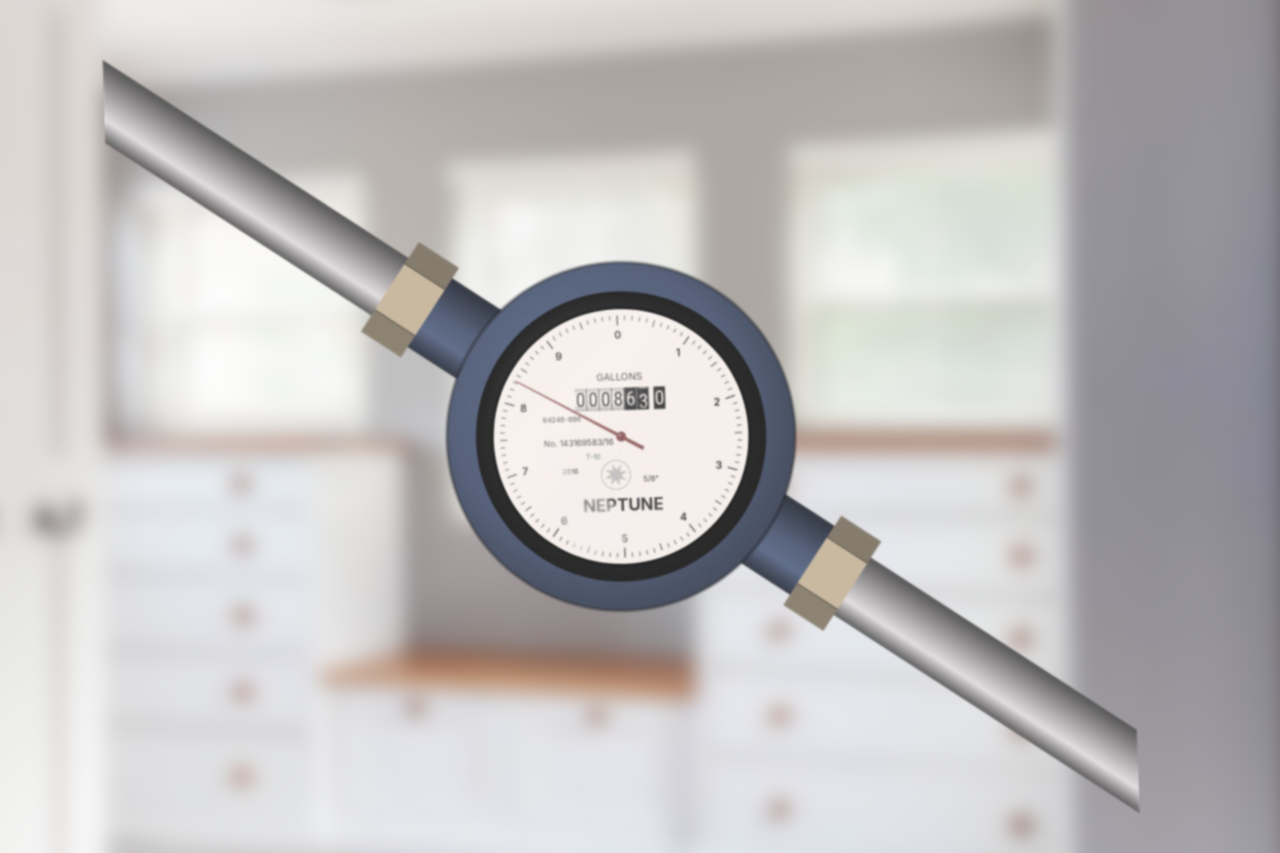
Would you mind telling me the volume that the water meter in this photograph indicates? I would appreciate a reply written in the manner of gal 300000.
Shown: gal 8628.3
